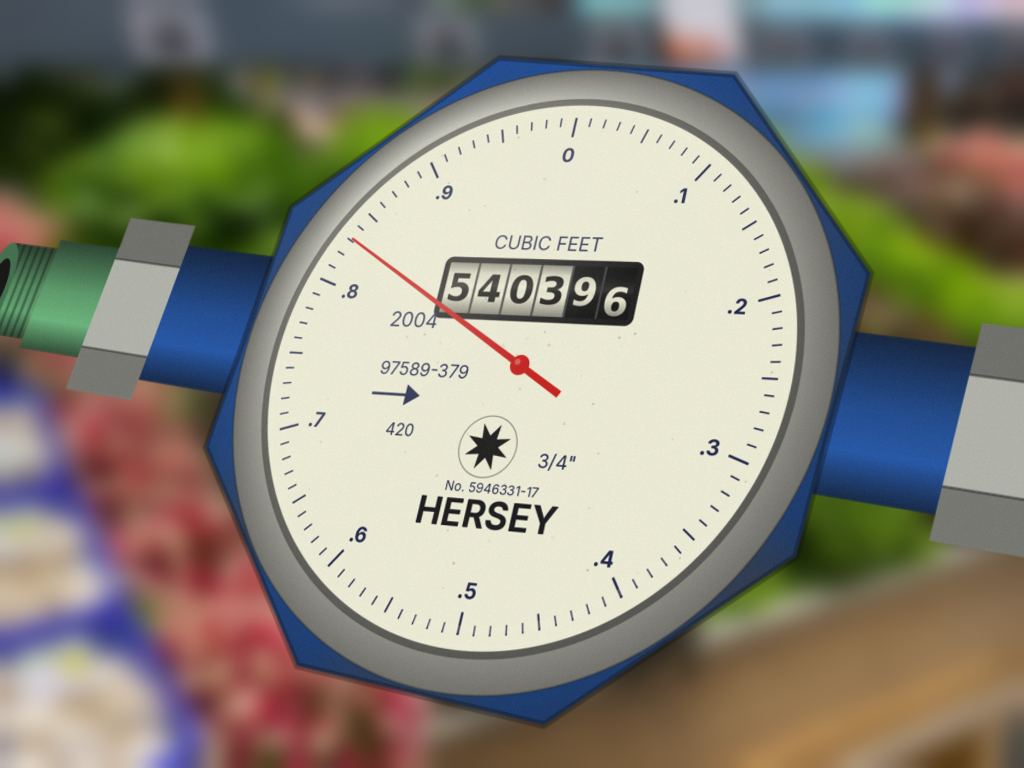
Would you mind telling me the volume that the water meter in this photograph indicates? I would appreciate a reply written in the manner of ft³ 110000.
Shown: ft³ 540395.83
